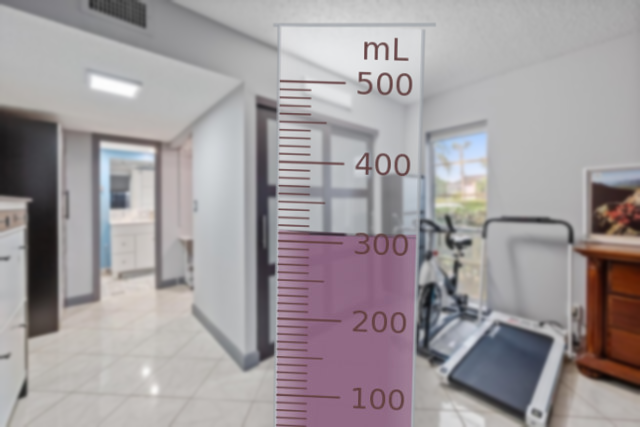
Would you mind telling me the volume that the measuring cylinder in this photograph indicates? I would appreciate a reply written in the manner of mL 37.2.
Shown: mL 310
